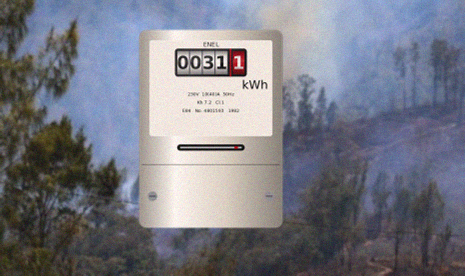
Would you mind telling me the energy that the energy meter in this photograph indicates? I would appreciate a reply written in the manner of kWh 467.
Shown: kWh 31.1
